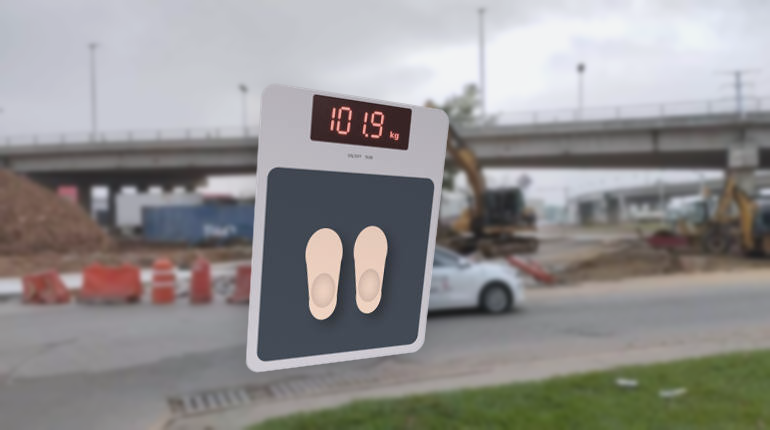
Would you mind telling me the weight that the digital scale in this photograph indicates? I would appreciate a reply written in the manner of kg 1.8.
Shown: kg 101.9
